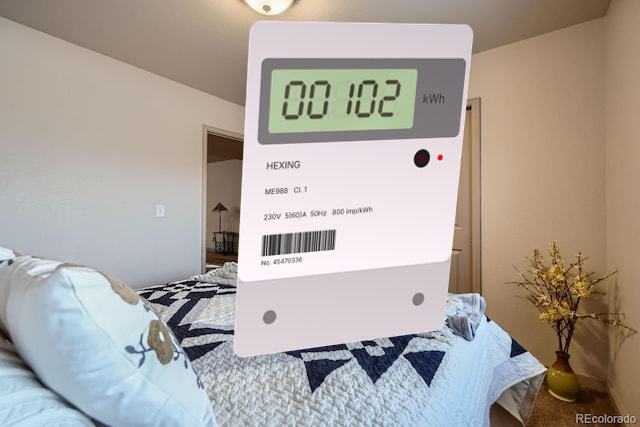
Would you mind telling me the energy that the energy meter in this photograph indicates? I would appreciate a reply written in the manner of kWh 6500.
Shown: kWh 102
